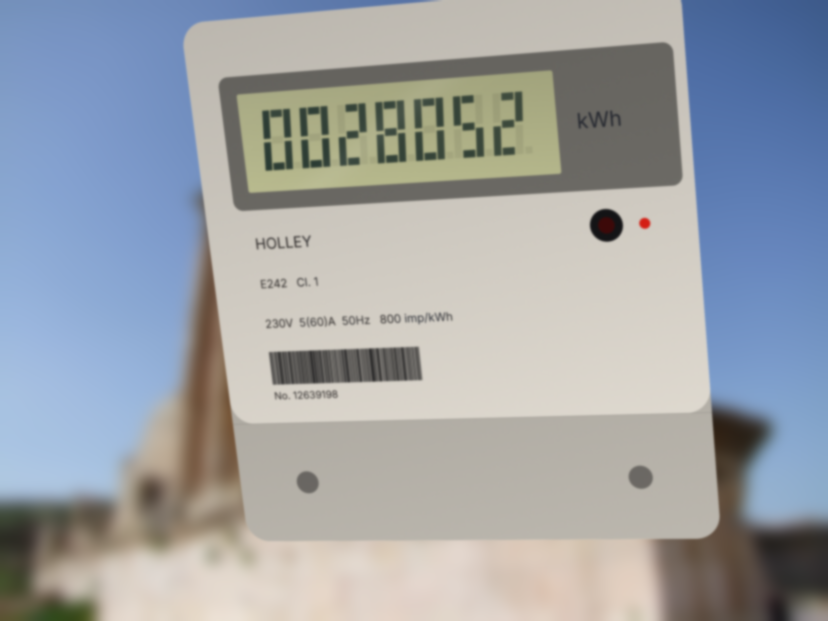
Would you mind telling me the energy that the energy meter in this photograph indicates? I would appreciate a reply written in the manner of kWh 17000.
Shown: kWh 28052
